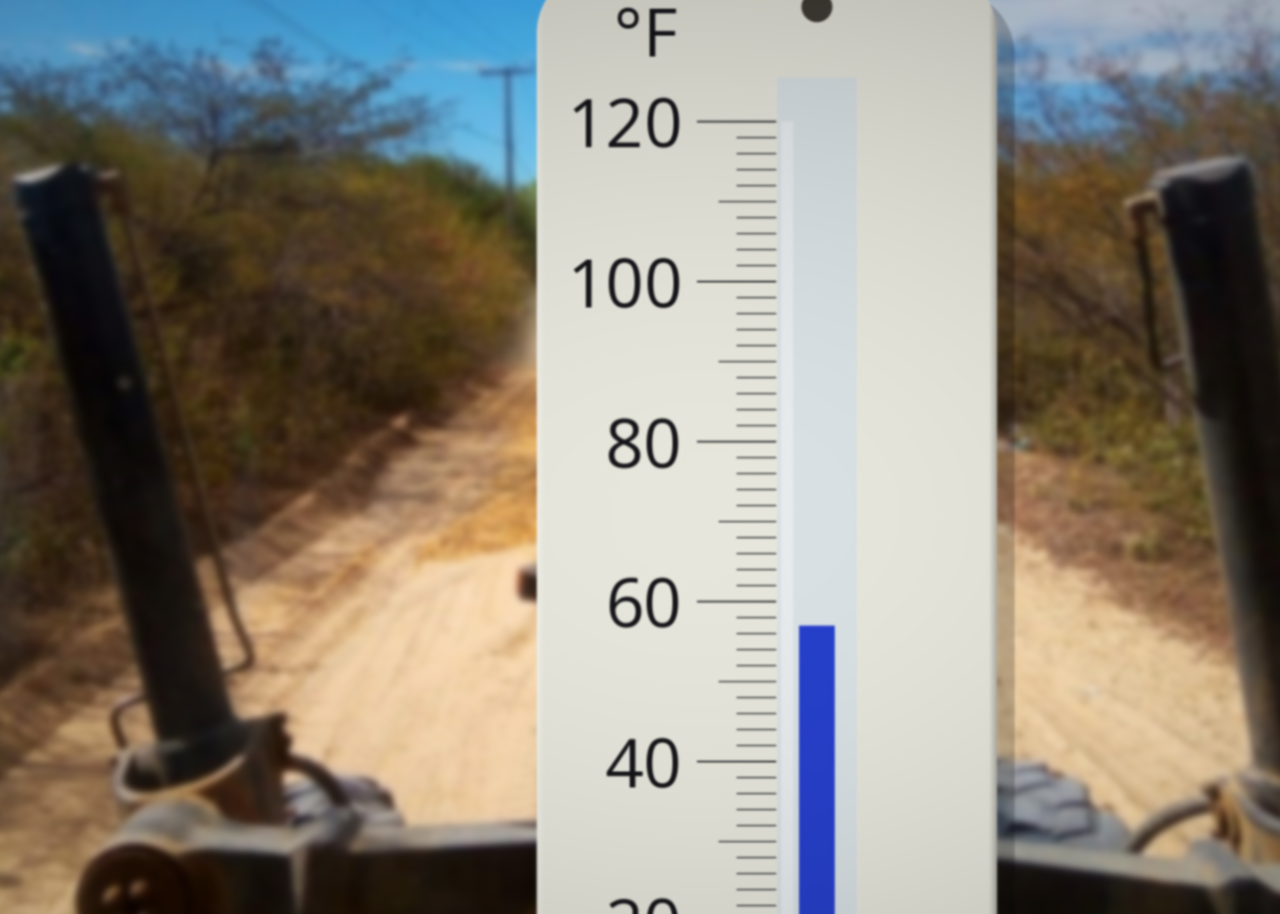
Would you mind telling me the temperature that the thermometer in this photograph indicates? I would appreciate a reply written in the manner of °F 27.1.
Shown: °F 57
